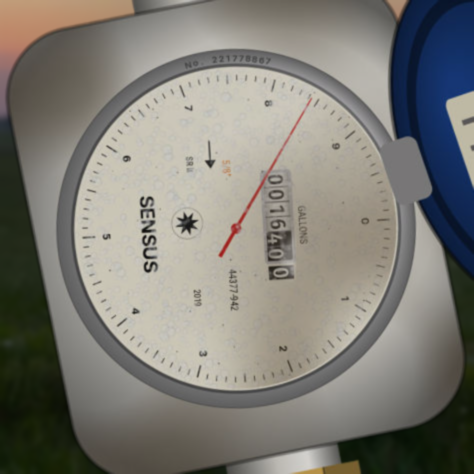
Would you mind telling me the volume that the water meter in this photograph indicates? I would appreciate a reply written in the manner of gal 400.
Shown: gal 16398.4
